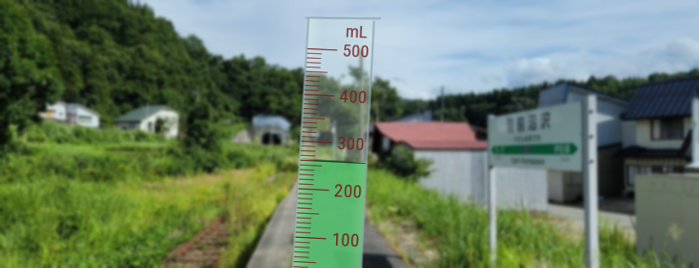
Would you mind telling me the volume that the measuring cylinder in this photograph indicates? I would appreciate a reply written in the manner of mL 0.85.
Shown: mL 260
